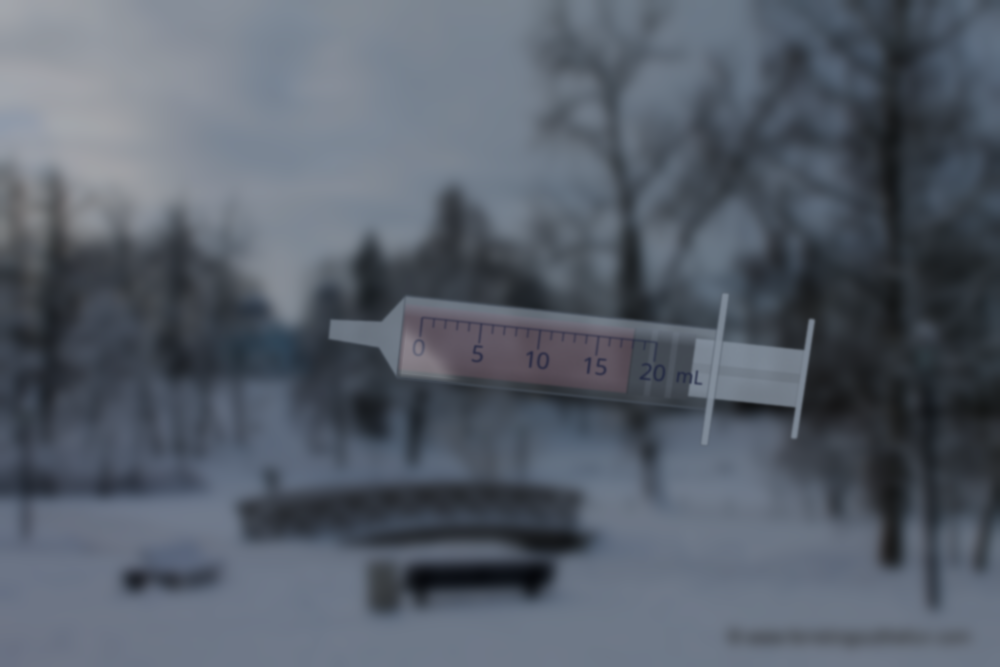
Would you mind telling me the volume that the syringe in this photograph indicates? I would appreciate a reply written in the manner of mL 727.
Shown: mL 18
